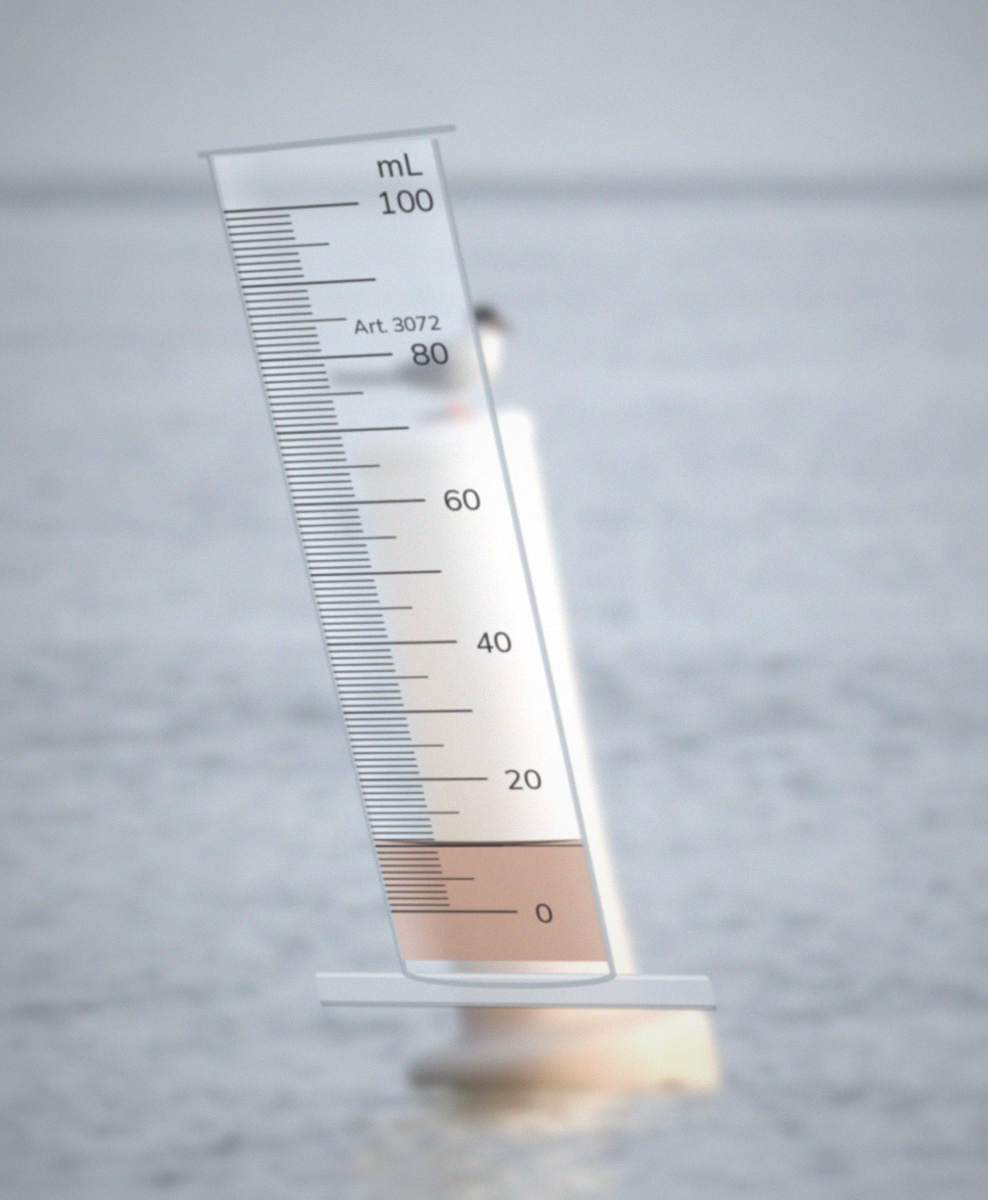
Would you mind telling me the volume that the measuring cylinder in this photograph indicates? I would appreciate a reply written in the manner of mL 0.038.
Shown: mL 10
